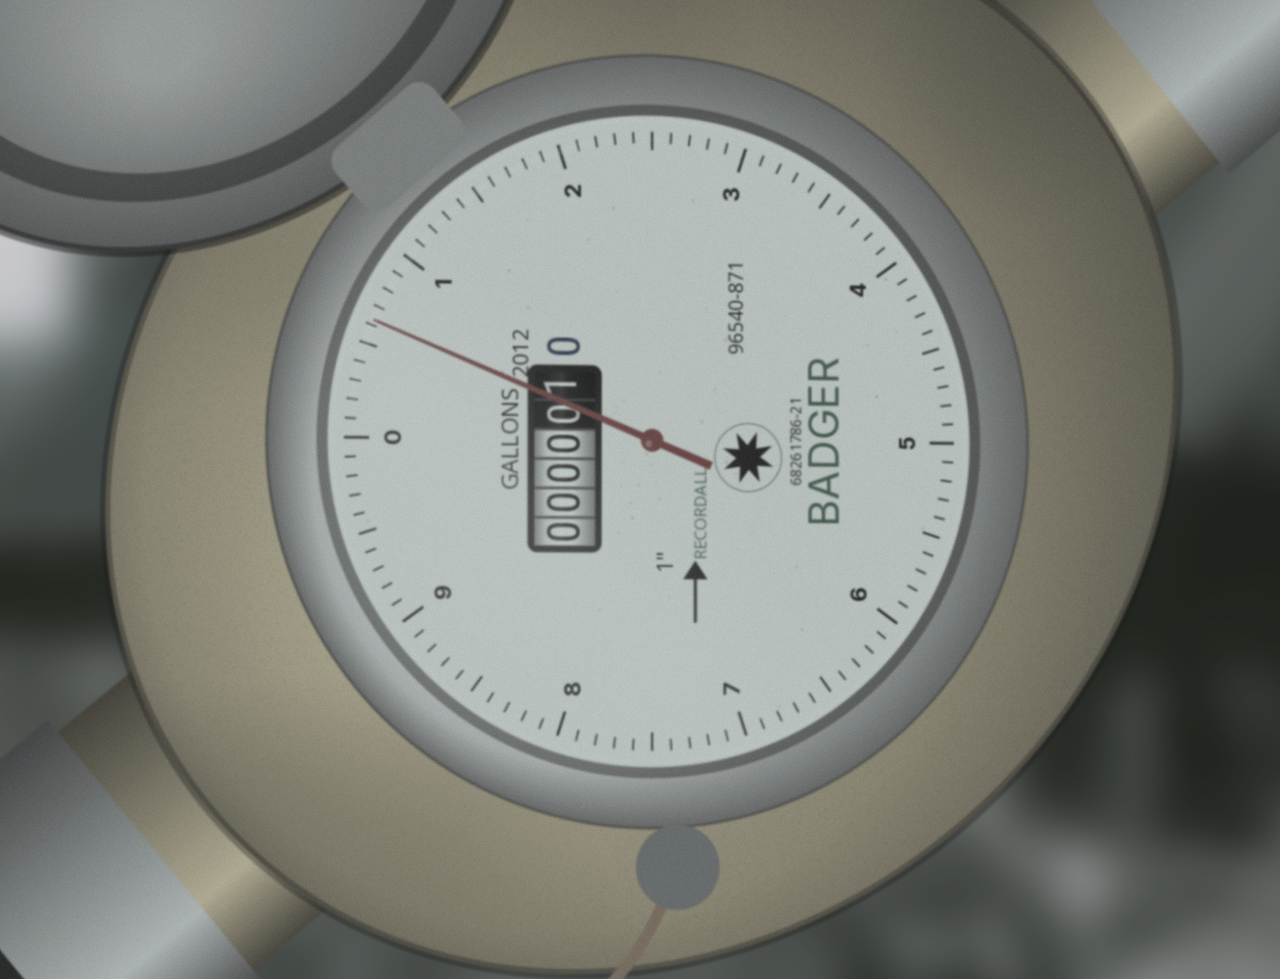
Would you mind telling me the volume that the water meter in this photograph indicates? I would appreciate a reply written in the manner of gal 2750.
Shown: gal 10.6
